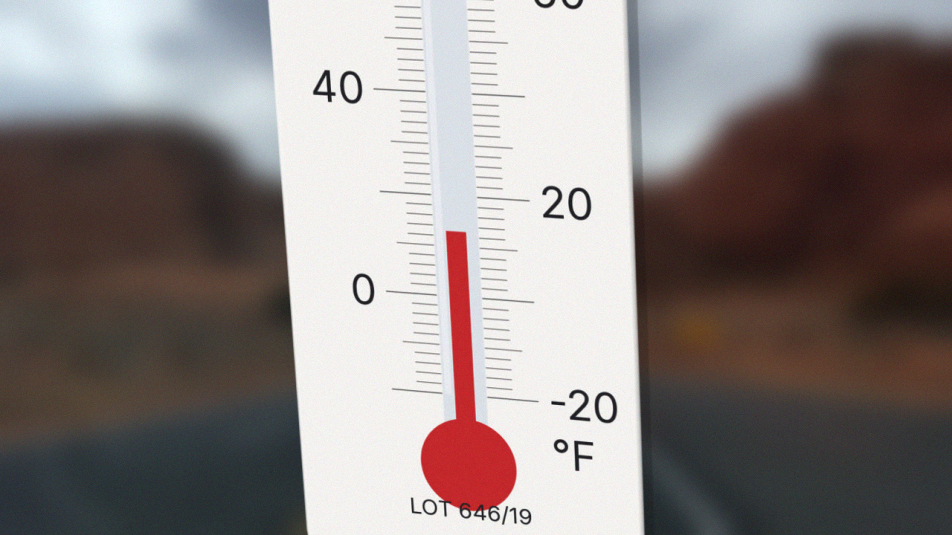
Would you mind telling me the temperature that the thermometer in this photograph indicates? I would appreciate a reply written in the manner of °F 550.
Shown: °F 13
